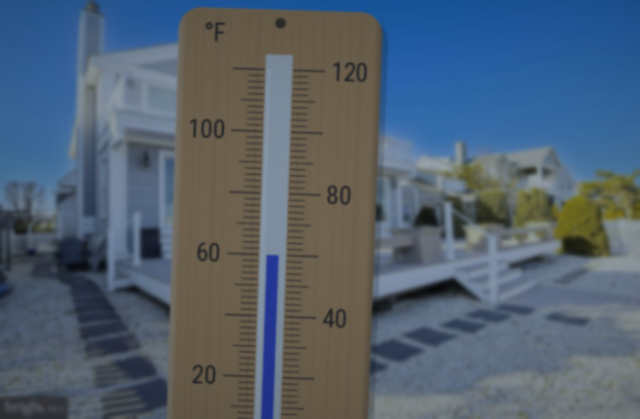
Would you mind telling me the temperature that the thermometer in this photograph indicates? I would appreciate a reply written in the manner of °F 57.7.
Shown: °F 60
